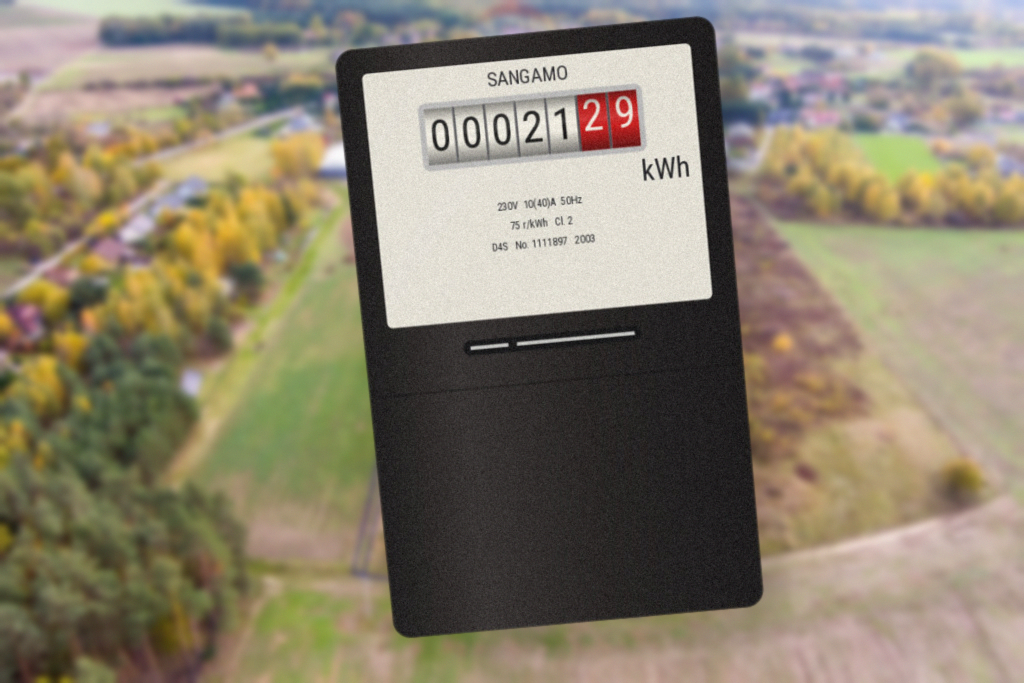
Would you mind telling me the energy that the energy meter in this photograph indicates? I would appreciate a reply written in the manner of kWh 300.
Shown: kWh 21.29
